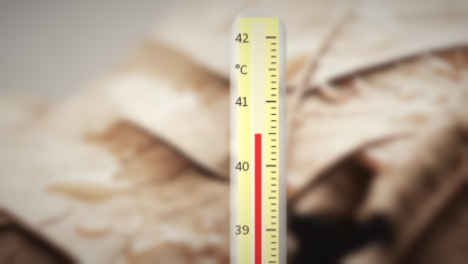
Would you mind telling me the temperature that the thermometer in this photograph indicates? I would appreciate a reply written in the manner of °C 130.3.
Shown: °C 40.5
